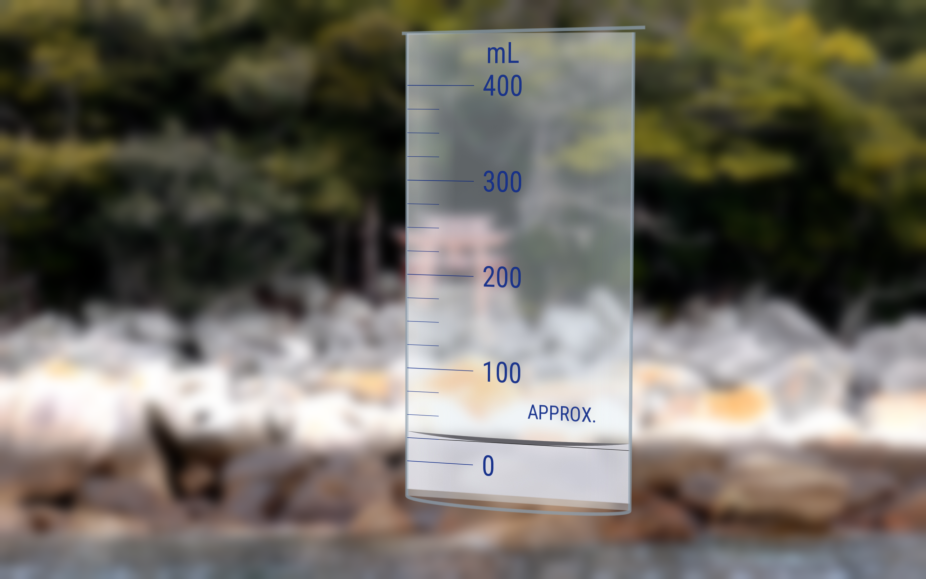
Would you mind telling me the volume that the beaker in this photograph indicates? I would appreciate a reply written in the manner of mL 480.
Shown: mL 25
